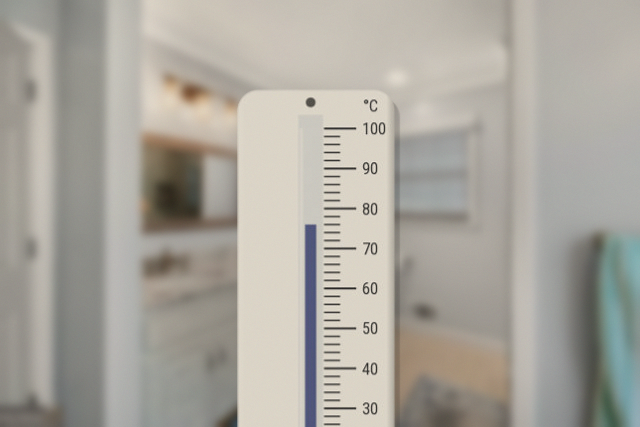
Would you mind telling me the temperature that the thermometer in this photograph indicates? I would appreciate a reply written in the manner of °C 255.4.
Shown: °C 76
